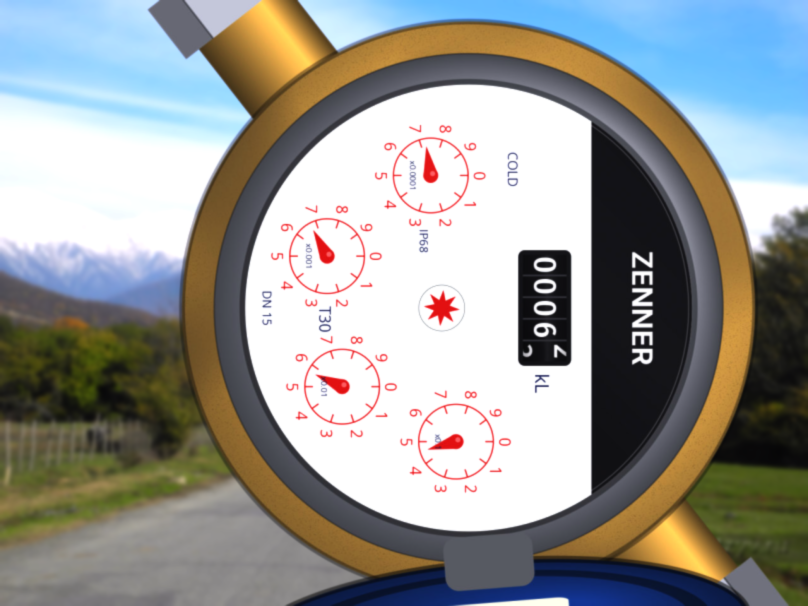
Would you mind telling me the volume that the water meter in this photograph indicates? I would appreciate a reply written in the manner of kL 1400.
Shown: kL 62.4567
